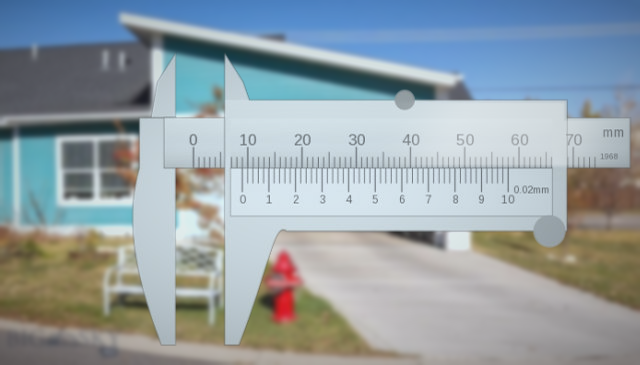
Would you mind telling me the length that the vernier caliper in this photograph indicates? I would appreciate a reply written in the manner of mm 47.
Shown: mm 9.0
